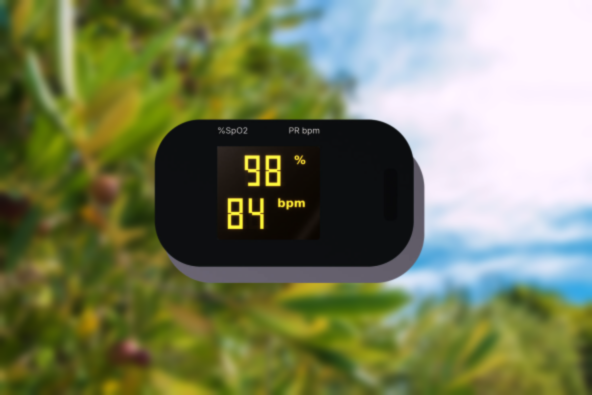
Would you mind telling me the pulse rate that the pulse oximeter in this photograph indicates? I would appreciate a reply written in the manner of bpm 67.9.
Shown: bpm 84
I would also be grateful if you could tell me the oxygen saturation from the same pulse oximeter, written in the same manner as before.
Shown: % 98
